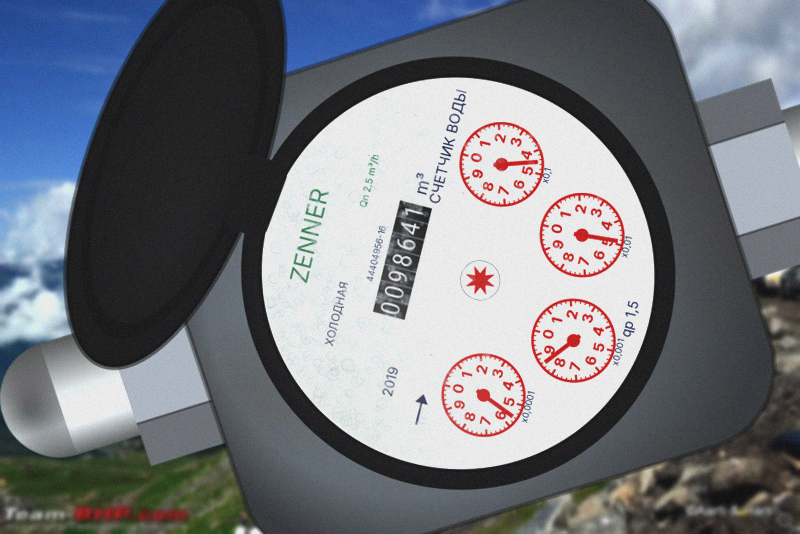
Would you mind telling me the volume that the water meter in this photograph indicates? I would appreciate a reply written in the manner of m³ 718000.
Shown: m³ 98641.4485
